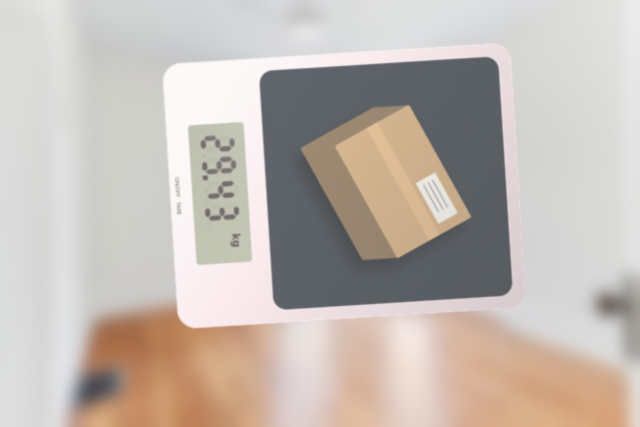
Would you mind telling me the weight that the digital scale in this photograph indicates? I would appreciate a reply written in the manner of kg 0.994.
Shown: kg 29.43
